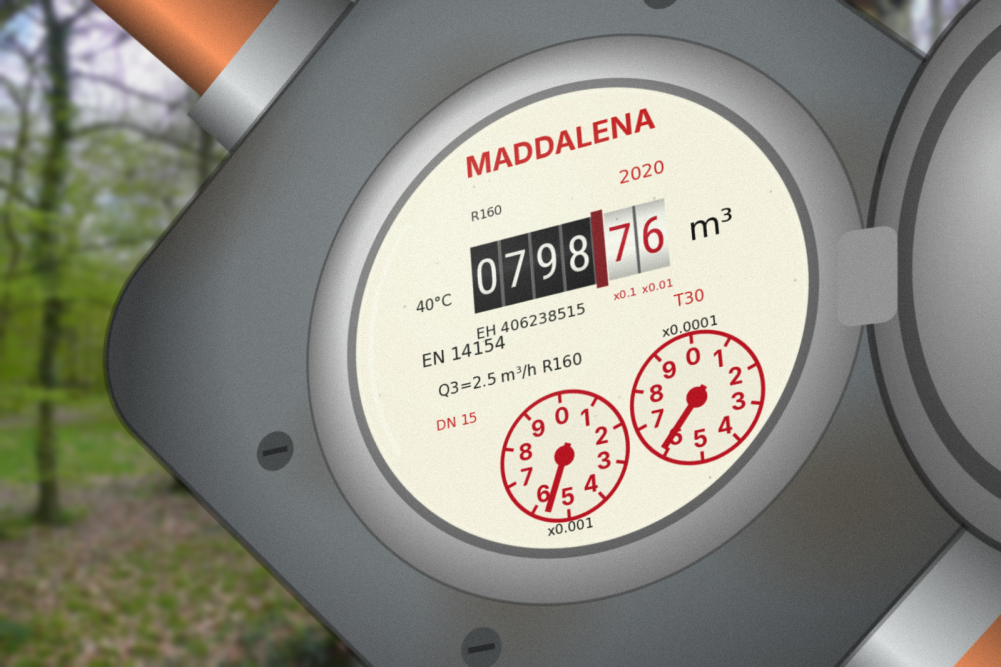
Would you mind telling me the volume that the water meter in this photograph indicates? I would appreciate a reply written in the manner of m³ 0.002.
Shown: m³ 798.7656
